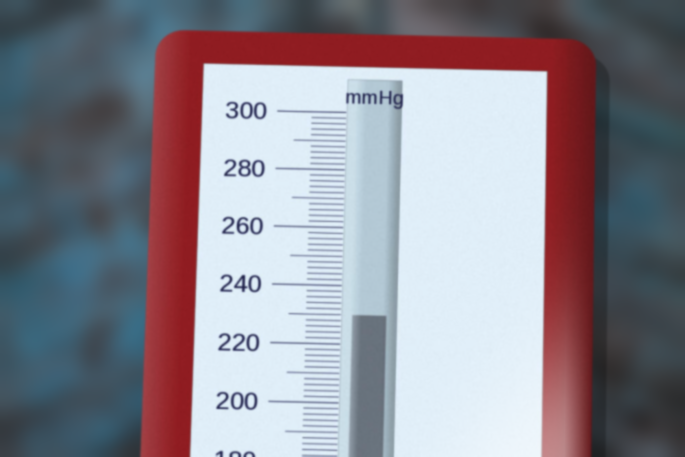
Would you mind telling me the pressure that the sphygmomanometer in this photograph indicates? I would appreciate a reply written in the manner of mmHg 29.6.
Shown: mmHg 230
